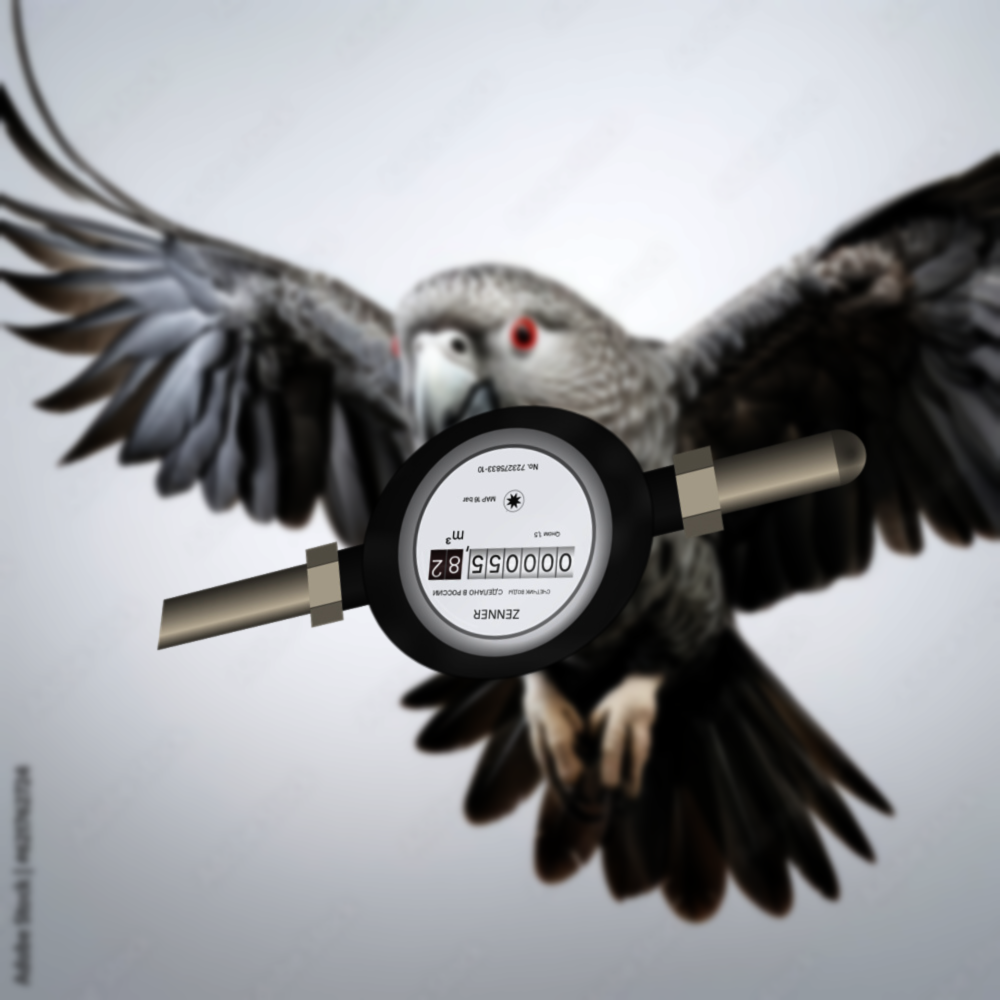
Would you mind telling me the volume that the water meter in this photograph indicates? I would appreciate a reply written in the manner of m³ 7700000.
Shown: m³ 55.82
